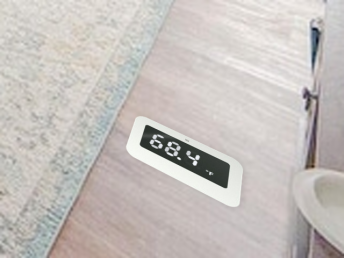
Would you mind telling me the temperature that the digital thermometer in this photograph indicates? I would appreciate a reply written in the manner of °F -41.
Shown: °F 68.4
